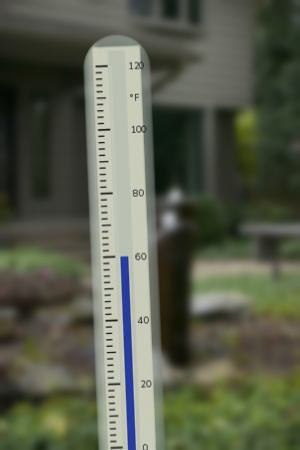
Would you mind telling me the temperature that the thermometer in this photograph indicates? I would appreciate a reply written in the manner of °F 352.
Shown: °F 60
